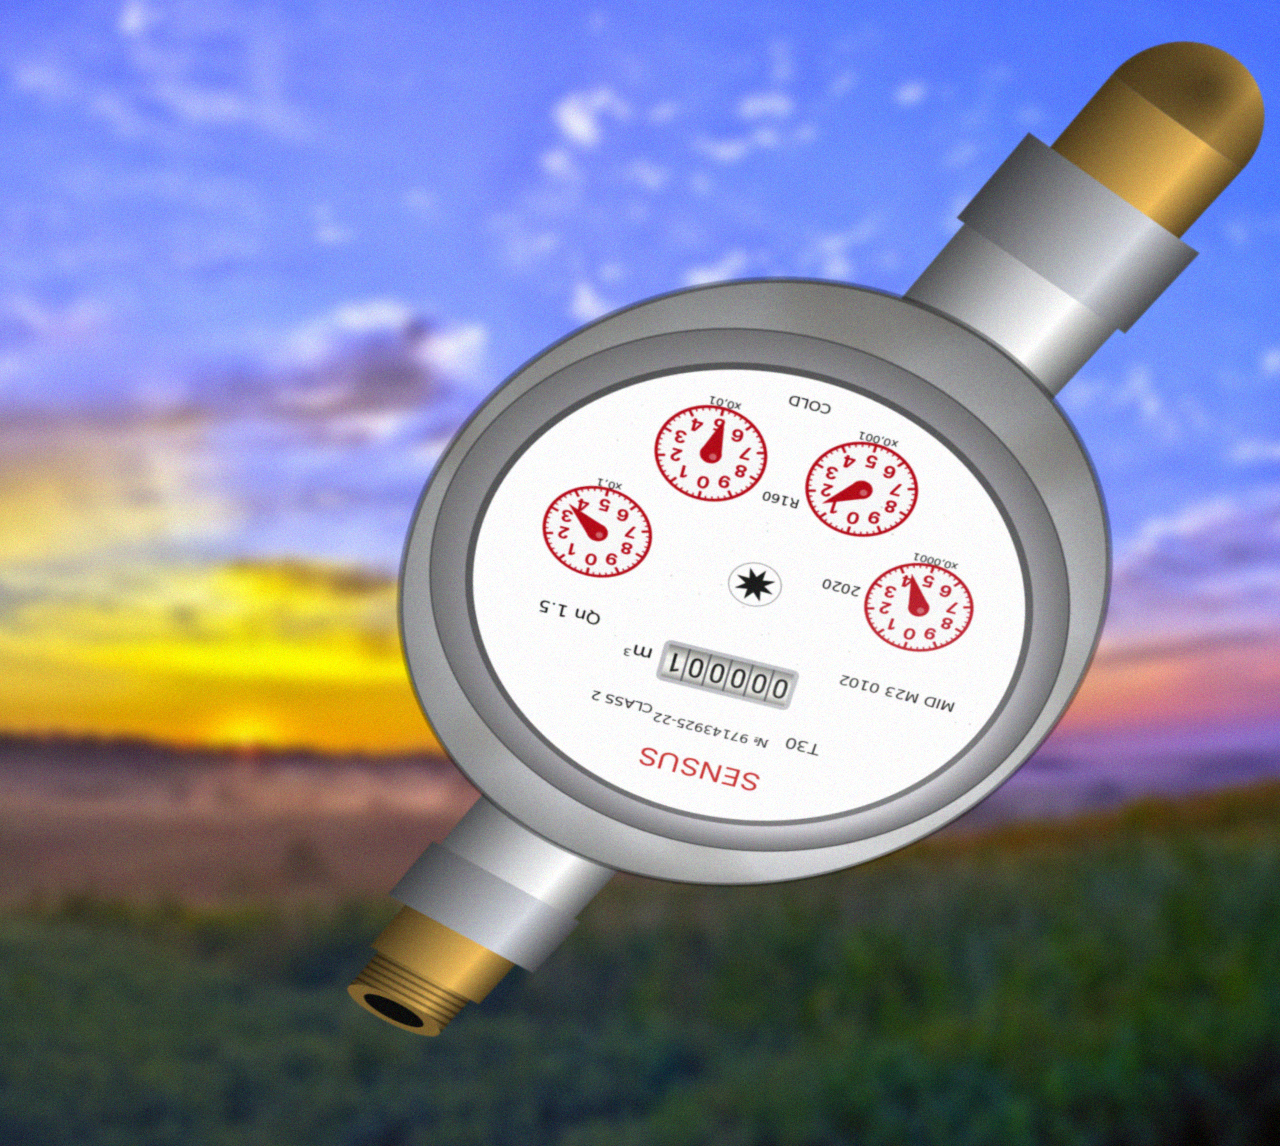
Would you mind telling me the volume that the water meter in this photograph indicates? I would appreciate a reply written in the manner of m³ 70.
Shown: m³ 1.3514
